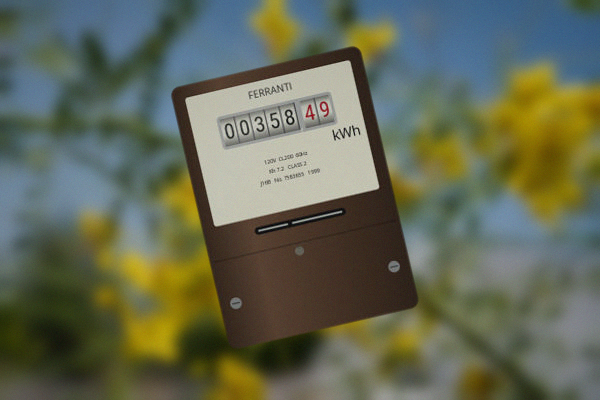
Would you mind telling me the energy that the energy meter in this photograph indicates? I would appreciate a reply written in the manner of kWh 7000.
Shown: kWh 358.49
